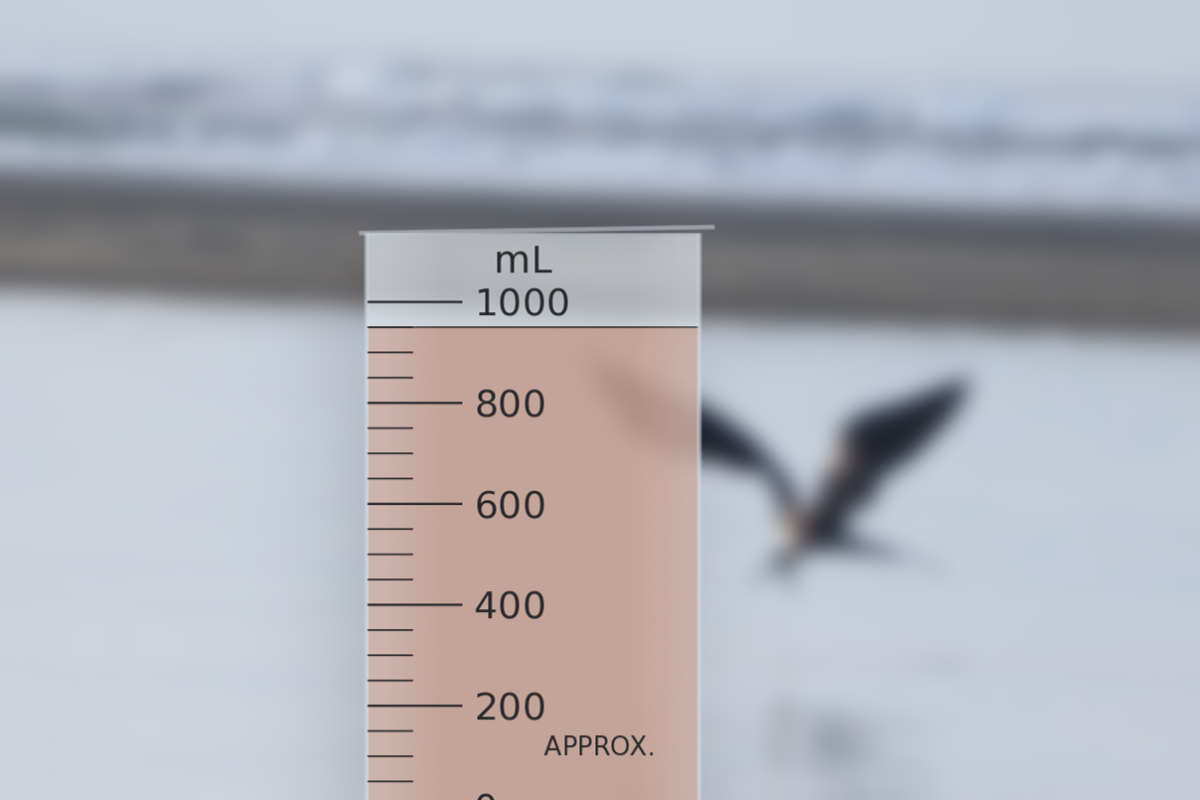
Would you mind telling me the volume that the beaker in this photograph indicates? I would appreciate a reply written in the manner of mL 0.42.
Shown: mL 950
